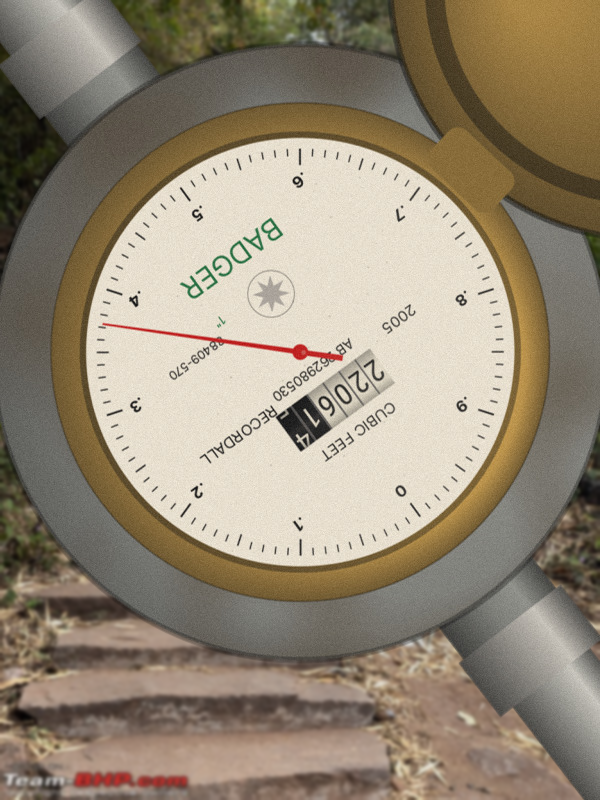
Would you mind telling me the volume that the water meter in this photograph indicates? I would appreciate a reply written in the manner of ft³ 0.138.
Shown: ft³ 220614.37
